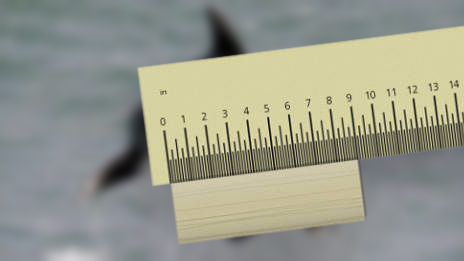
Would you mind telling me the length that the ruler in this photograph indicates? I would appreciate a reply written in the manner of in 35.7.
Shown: in 9
